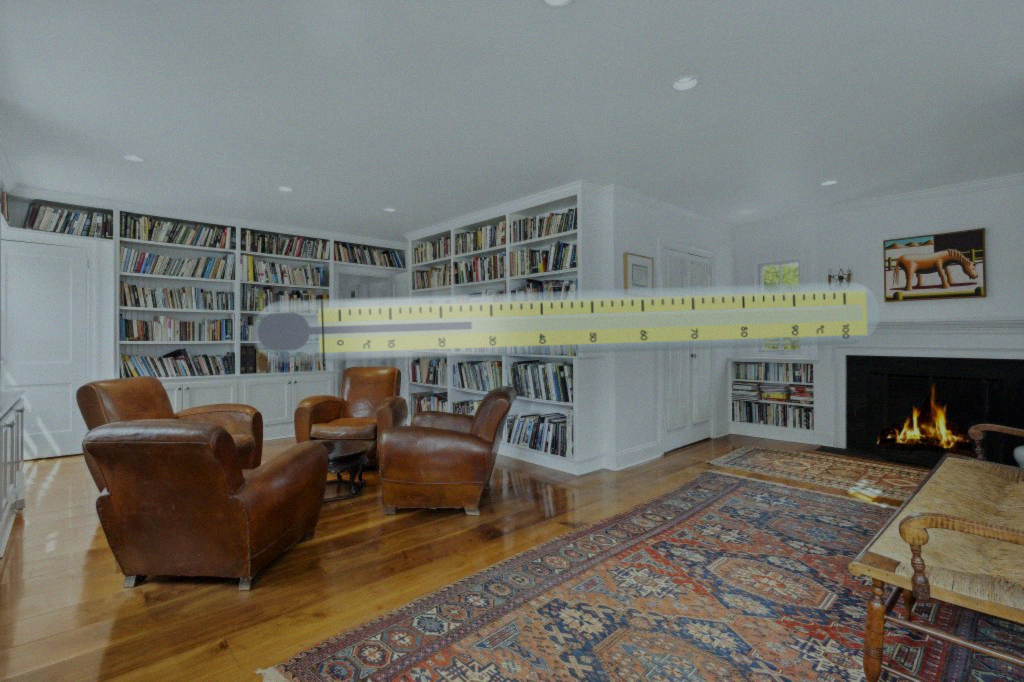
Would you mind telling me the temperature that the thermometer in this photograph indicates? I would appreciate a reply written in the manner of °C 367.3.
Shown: °C 26
